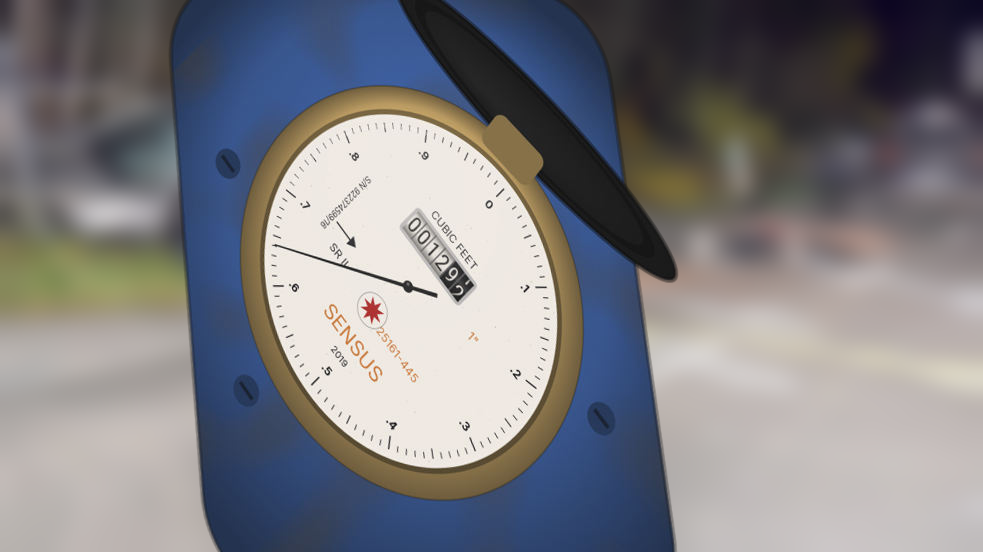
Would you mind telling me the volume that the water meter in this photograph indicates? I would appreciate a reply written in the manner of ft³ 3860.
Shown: ft³ 1291.64
